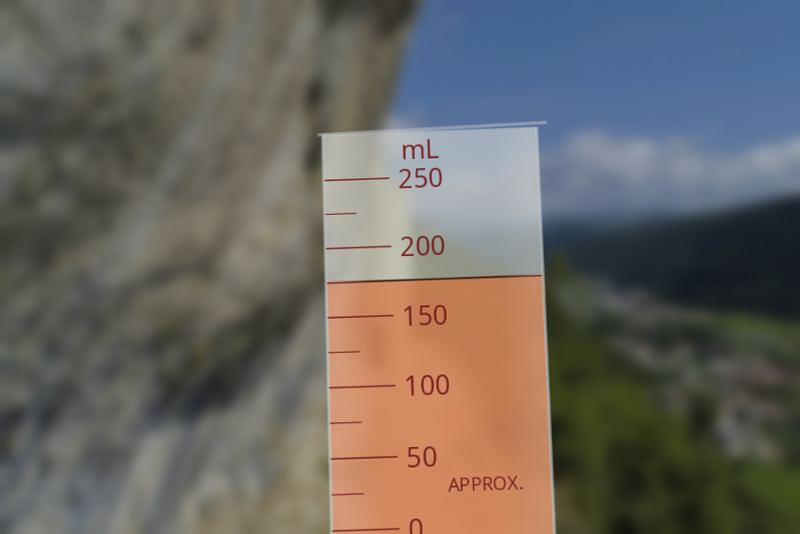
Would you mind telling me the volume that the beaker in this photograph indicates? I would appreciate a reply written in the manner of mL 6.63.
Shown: mL 175
